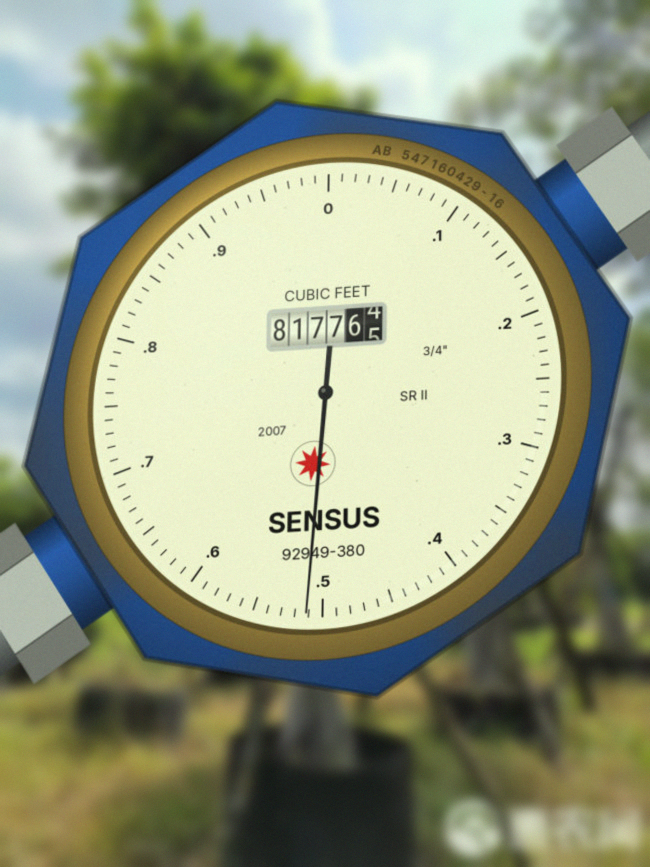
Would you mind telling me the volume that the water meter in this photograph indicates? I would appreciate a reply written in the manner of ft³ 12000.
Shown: ft³ 817764.51
